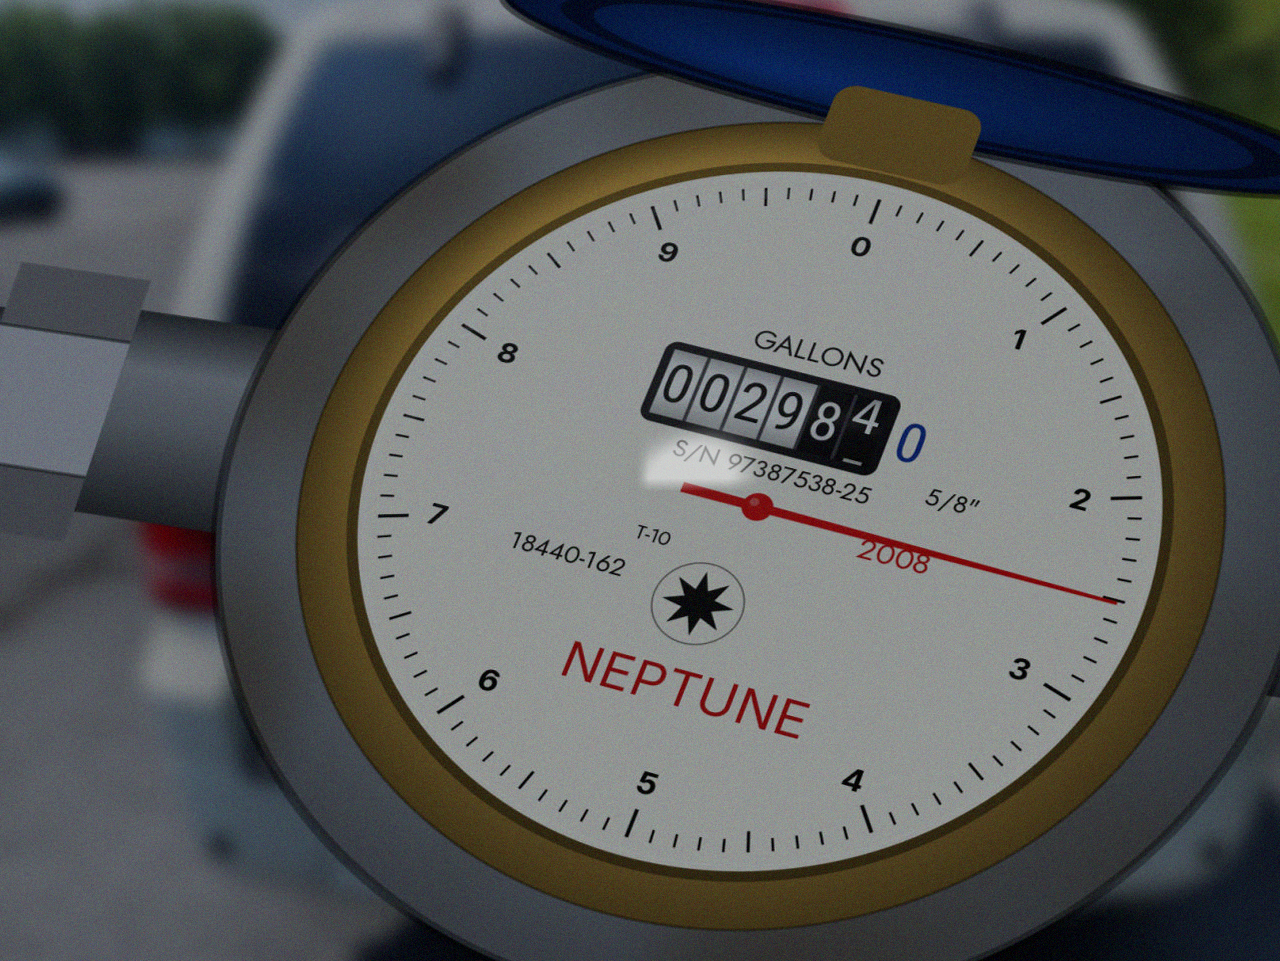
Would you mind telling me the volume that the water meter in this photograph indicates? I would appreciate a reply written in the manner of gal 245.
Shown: gal 29842.5
